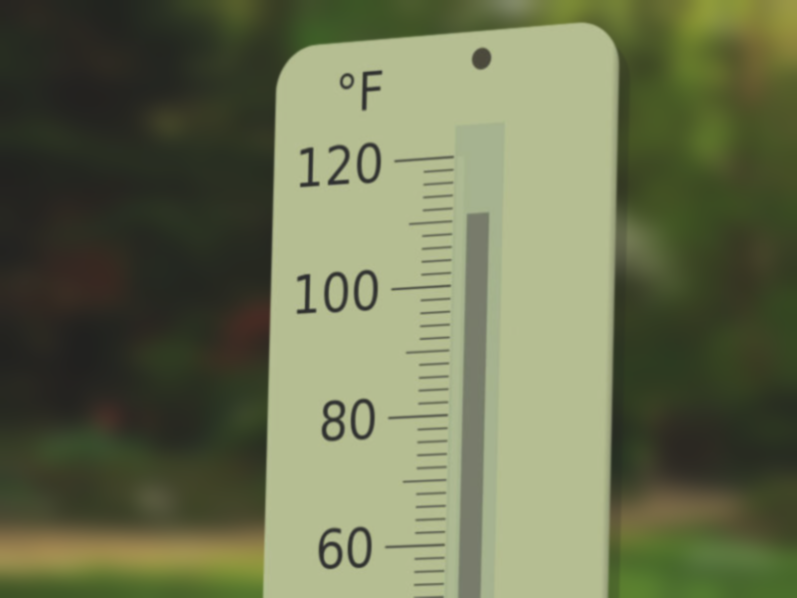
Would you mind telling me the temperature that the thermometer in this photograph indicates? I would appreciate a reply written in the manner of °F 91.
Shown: °F 111
